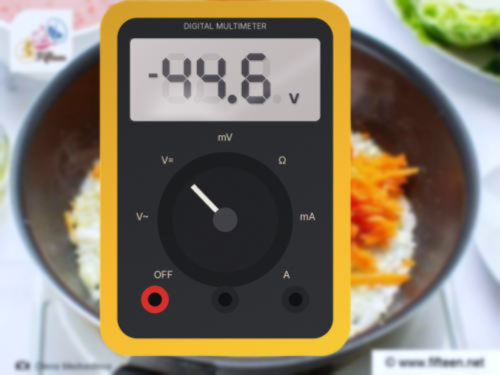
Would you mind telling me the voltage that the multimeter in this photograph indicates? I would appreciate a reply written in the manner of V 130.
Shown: V -44.6
